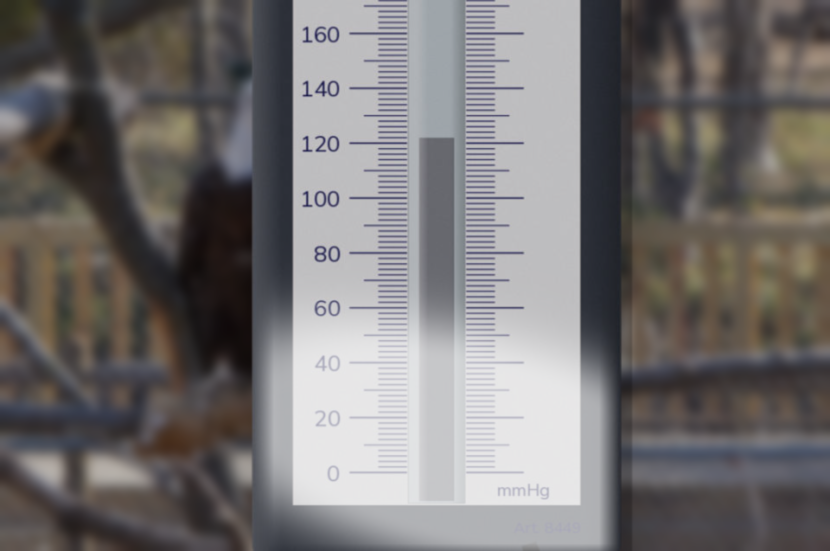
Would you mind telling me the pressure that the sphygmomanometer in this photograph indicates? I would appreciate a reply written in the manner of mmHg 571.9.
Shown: mmHg 122
